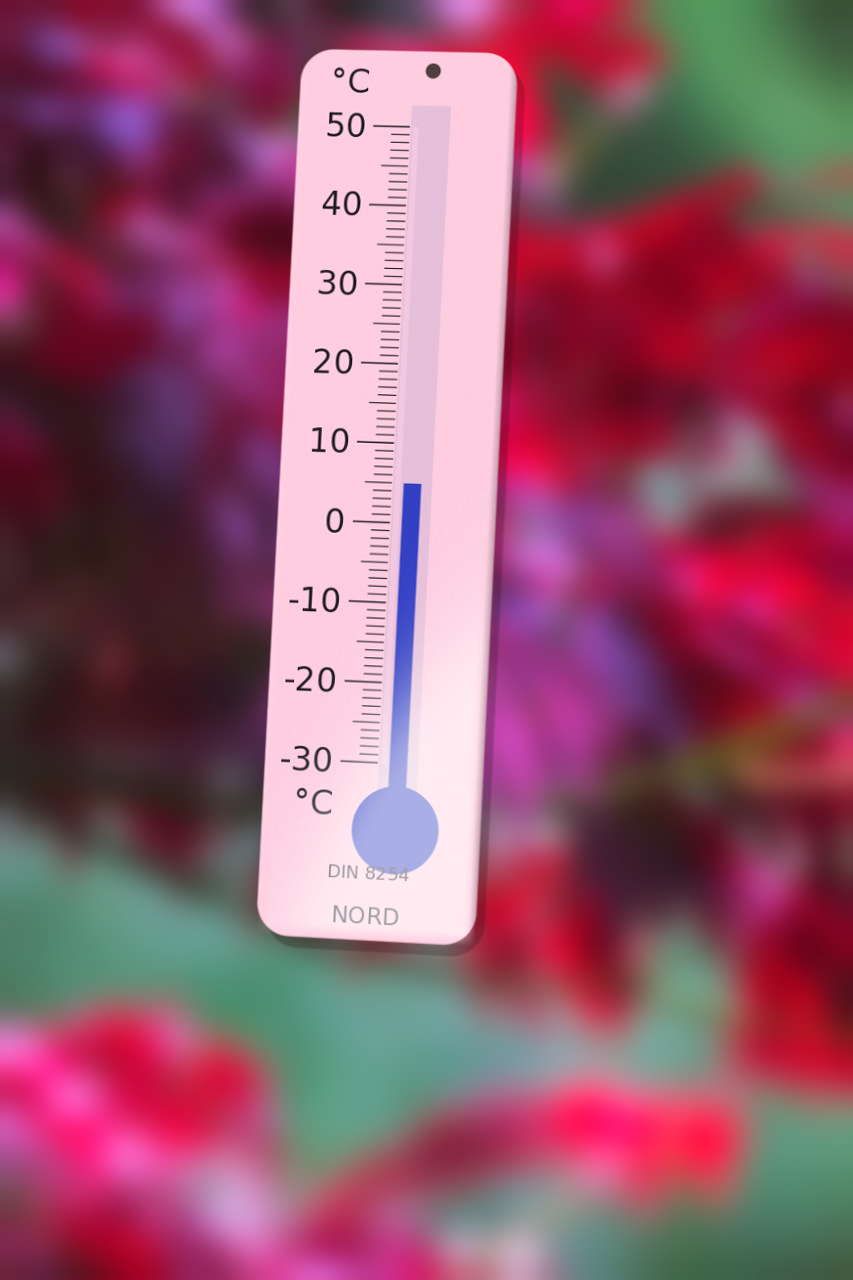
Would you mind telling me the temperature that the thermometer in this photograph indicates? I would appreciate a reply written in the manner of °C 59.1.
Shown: °C 5
